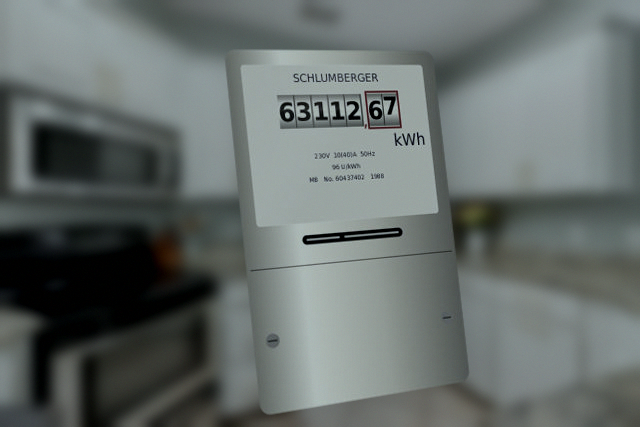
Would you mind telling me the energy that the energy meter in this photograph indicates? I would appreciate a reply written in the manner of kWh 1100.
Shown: kWh 63112.67
